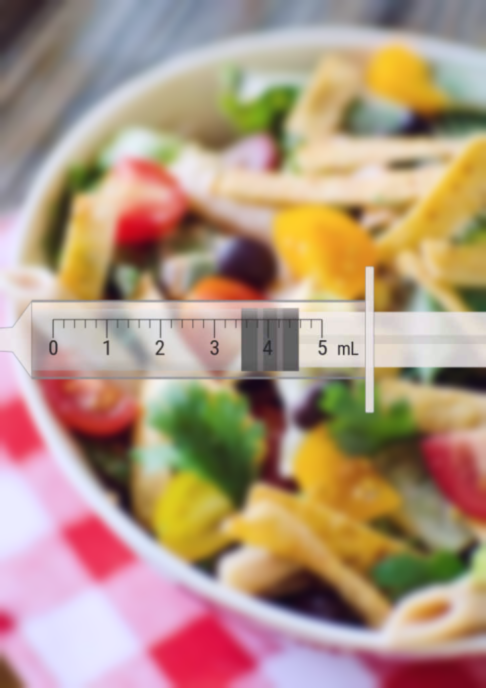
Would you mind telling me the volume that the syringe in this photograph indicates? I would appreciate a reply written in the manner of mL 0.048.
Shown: mL 3.5
